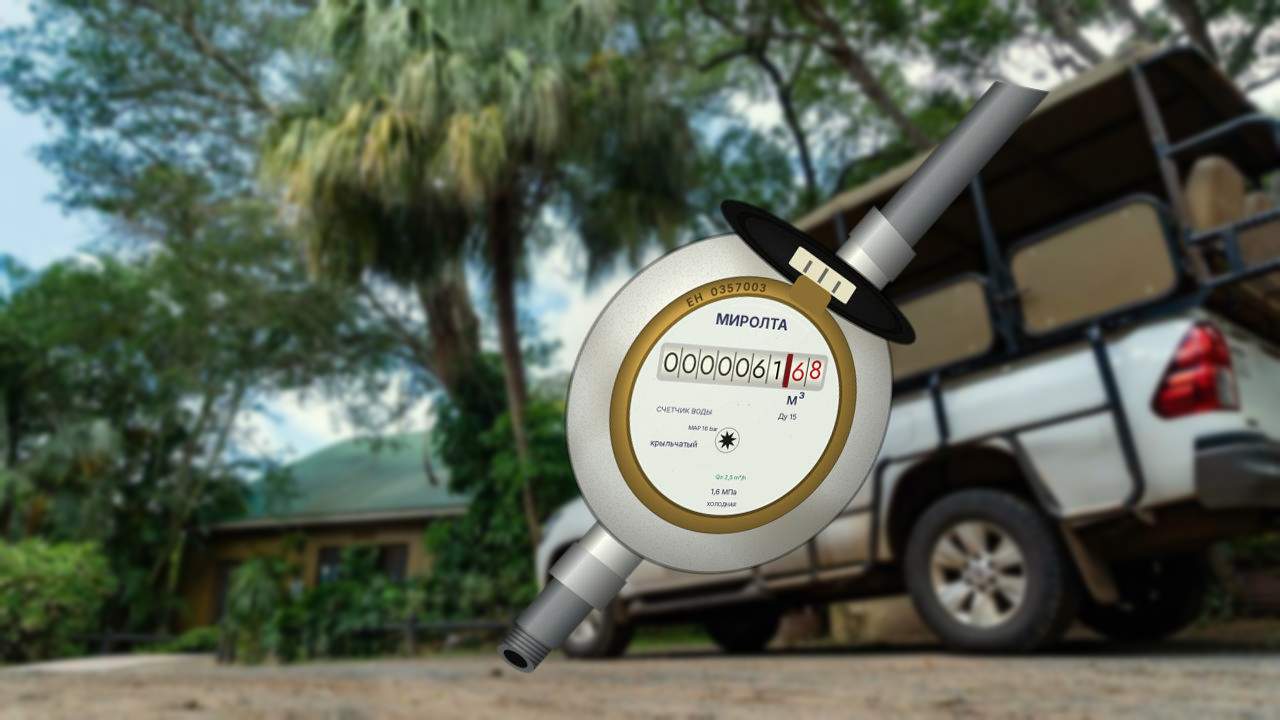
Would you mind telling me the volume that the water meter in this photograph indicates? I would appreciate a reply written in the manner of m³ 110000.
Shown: m³ 61.68
